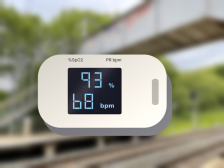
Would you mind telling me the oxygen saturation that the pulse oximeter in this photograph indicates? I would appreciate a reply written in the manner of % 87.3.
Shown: % 93
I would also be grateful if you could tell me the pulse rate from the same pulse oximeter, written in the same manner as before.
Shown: bpm 68
